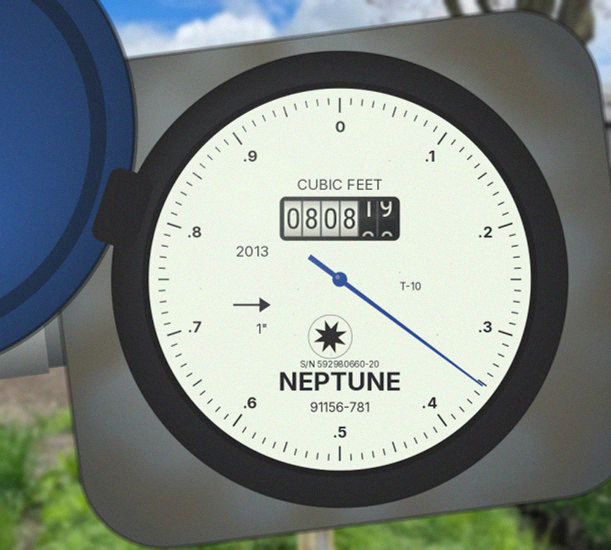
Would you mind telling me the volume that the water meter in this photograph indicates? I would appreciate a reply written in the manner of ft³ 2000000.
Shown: ft³ 80819.35
